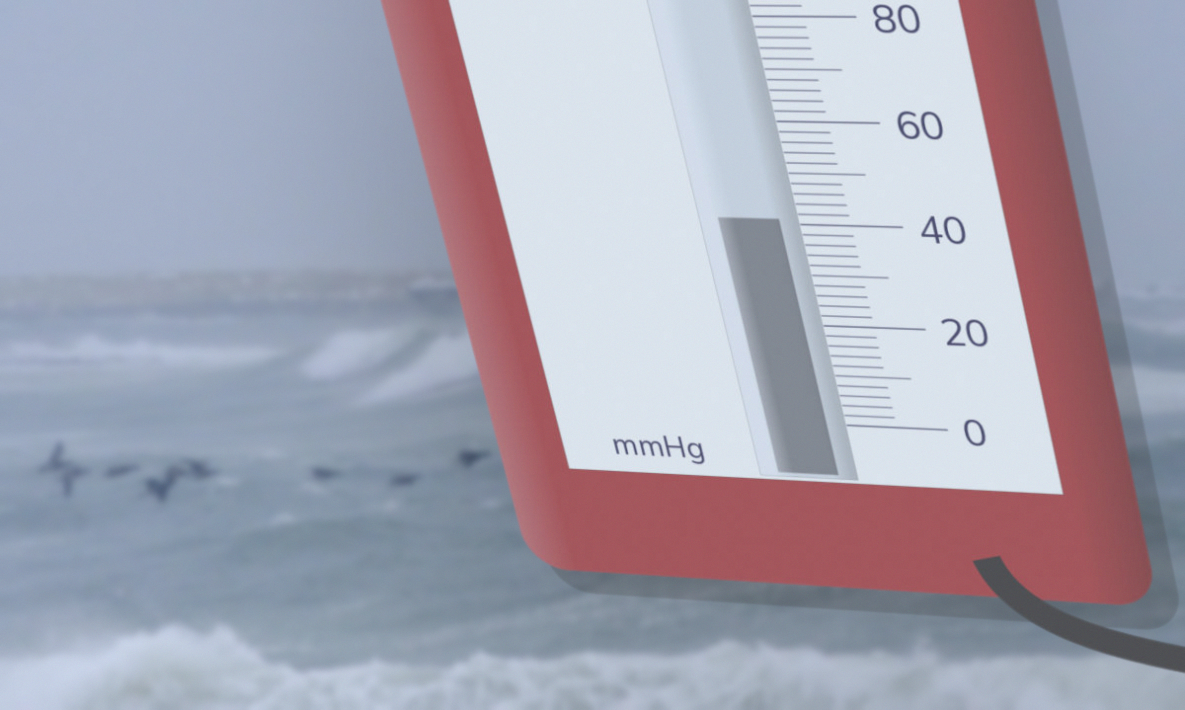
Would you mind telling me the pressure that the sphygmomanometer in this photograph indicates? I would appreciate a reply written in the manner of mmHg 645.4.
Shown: mmHg 41
